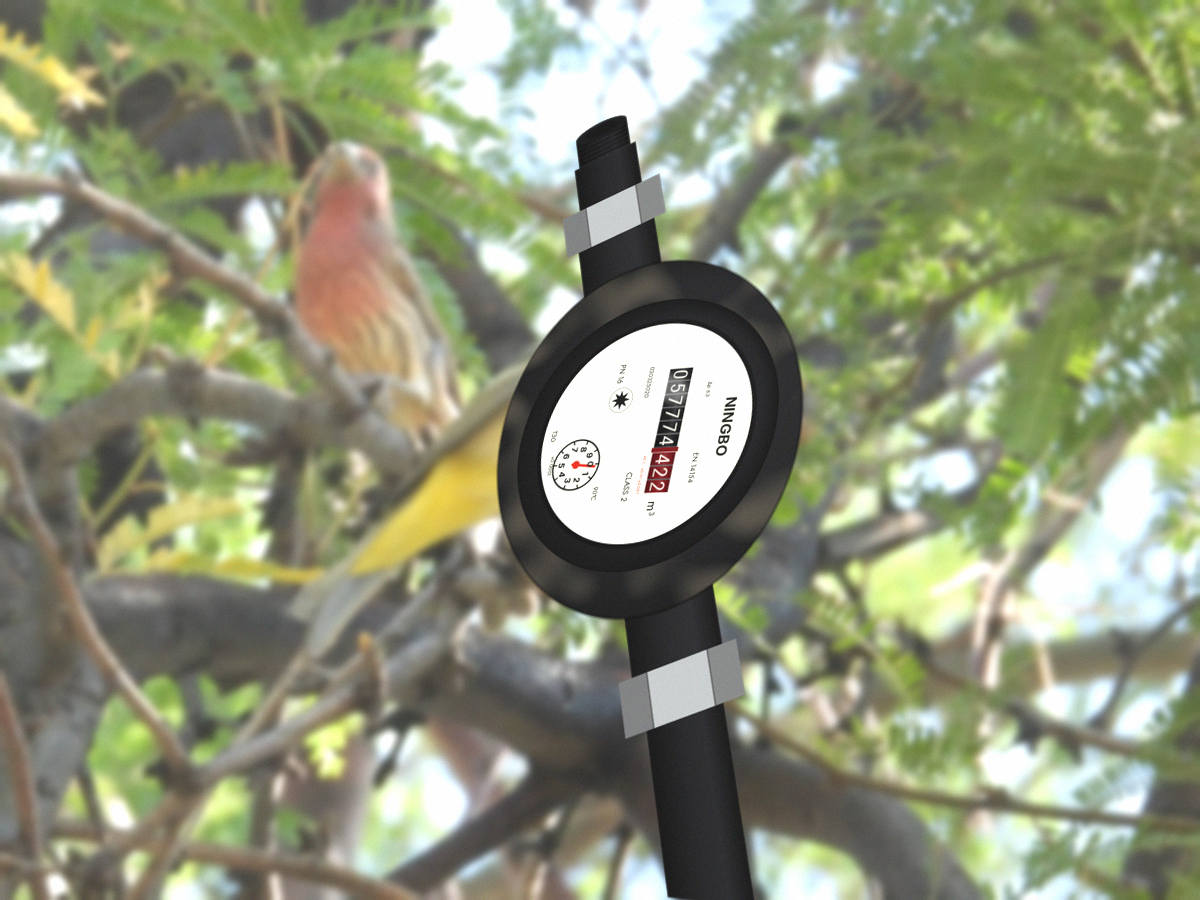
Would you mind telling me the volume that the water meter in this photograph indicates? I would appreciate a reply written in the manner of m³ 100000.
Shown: m³ 57774.4220
